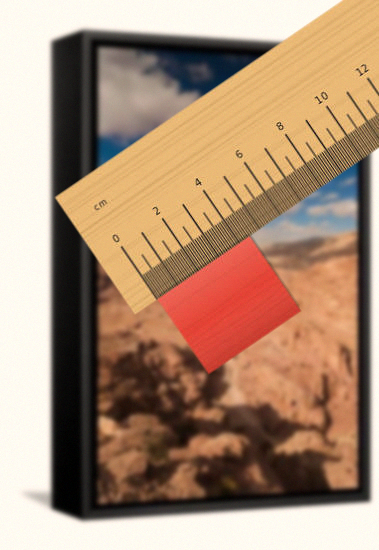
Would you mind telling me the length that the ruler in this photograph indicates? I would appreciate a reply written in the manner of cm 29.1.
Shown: cm 4.5
